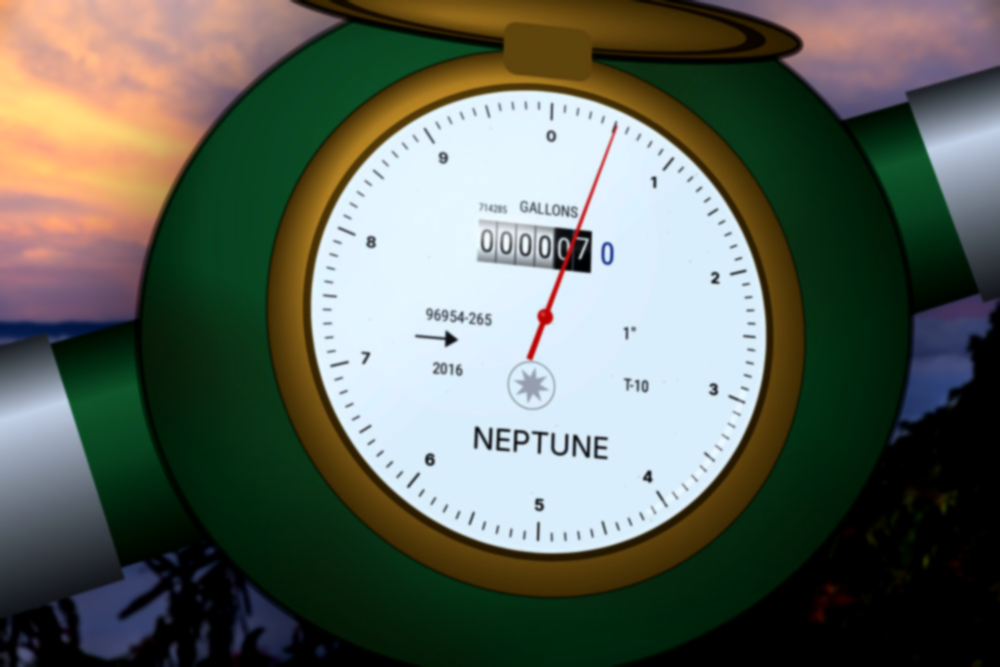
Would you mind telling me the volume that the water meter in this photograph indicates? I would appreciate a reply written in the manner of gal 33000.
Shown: gal 70.5
